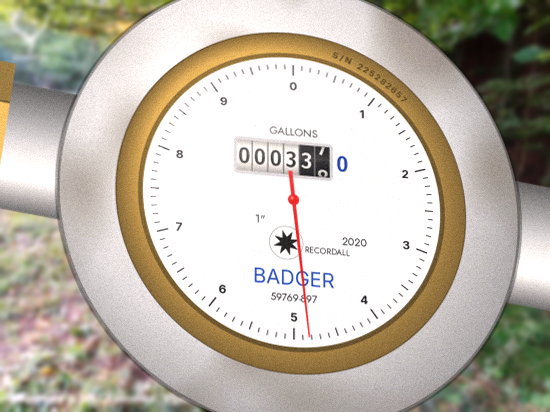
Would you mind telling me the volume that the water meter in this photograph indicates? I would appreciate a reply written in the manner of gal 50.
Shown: gal 3374.8
